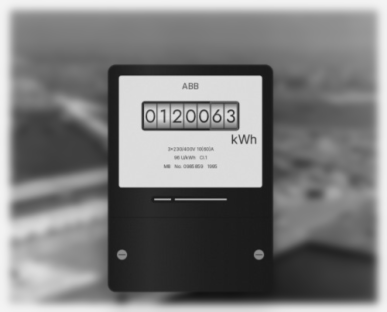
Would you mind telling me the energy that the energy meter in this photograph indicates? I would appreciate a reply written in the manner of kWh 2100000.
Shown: kWh 1200.63
